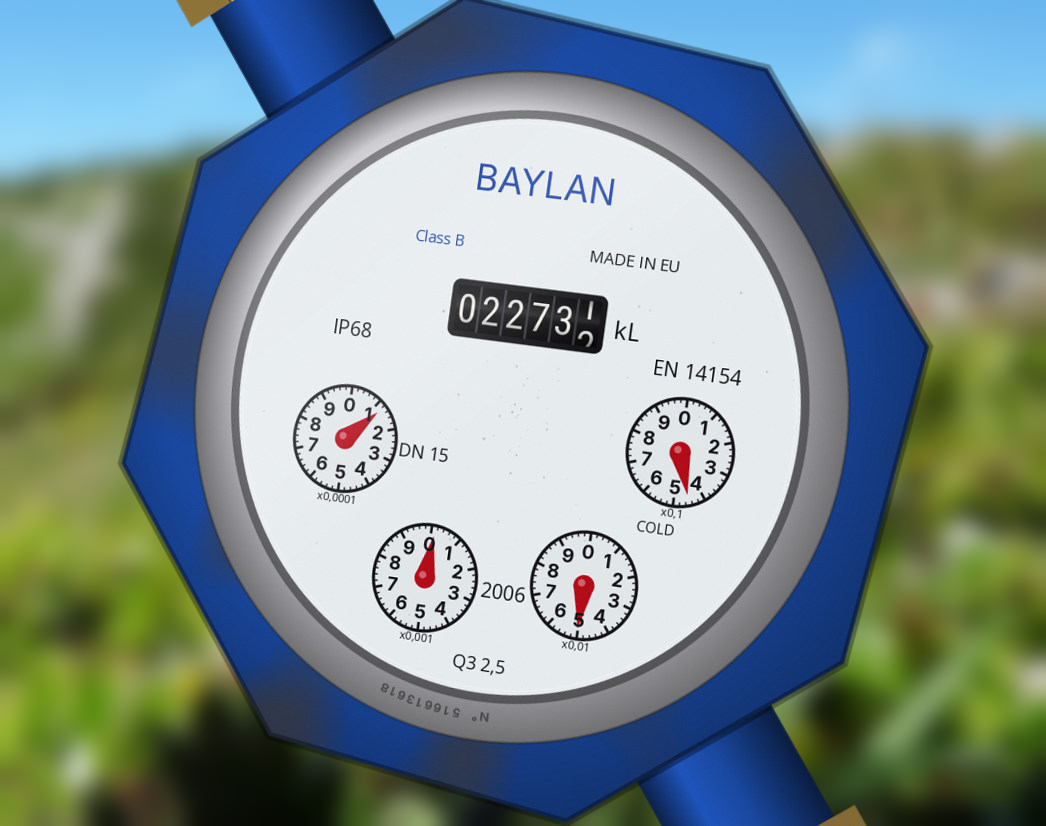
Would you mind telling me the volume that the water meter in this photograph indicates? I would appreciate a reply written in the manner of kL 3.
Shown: kL 22731.4501
